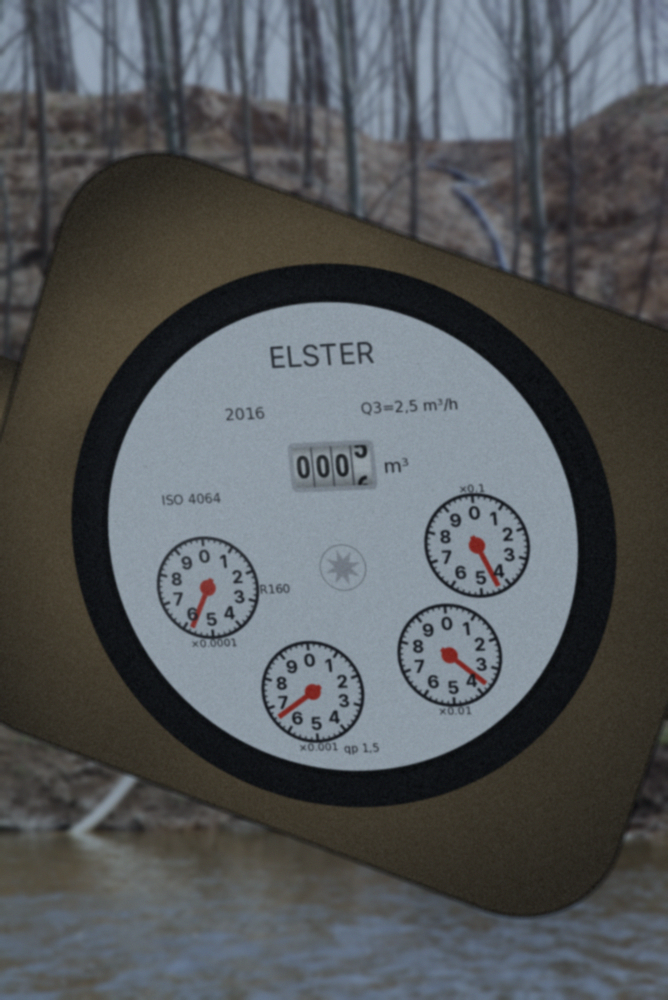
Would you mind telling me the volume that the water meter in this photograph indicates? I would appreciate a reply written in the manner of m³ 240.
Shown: m³ 5.4365
